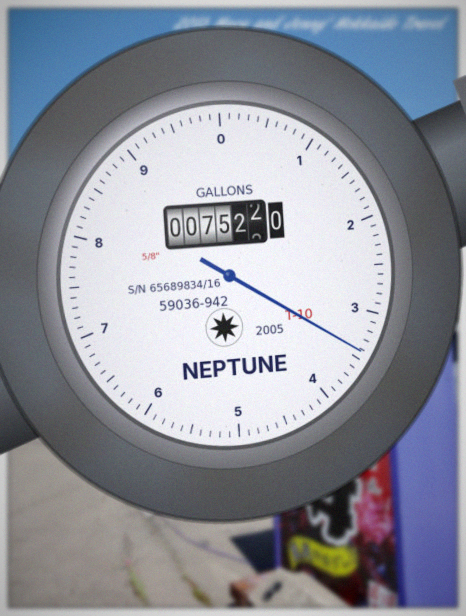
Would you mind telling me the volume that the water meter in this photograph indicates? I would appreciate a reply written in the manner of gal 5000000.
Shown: gal 75223.4
